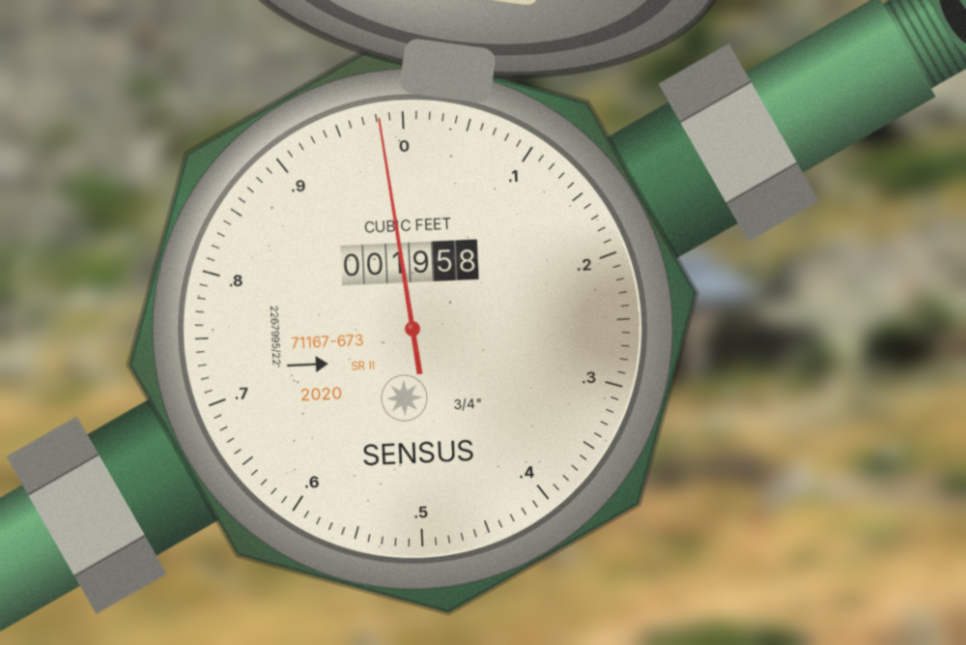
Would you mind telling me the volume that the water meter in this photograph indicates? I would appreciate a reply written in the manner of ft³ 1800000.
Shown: ft³ 1957.98
